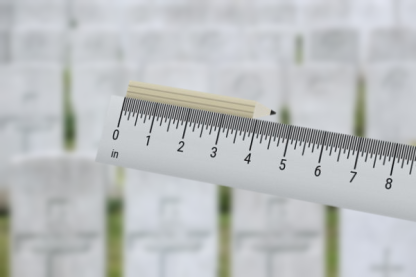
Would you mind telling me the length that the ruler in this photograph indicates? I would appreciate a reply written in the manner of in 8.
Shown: in 4.5
